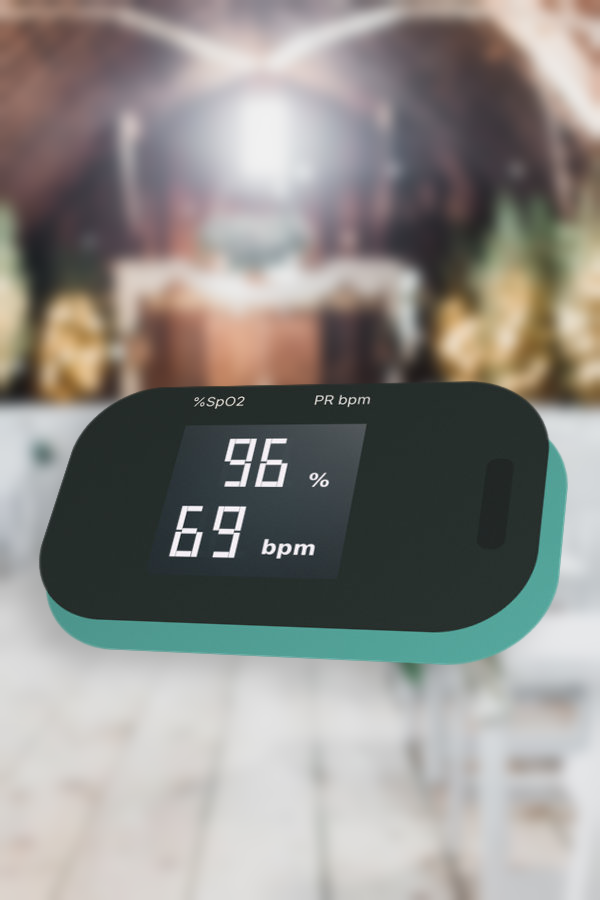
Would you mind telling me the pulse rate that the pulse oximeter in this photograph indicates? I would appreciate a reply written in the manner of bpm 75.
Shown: bpm 69
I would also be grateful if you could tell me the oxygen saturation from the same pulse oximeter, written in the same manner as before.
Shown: % 96
